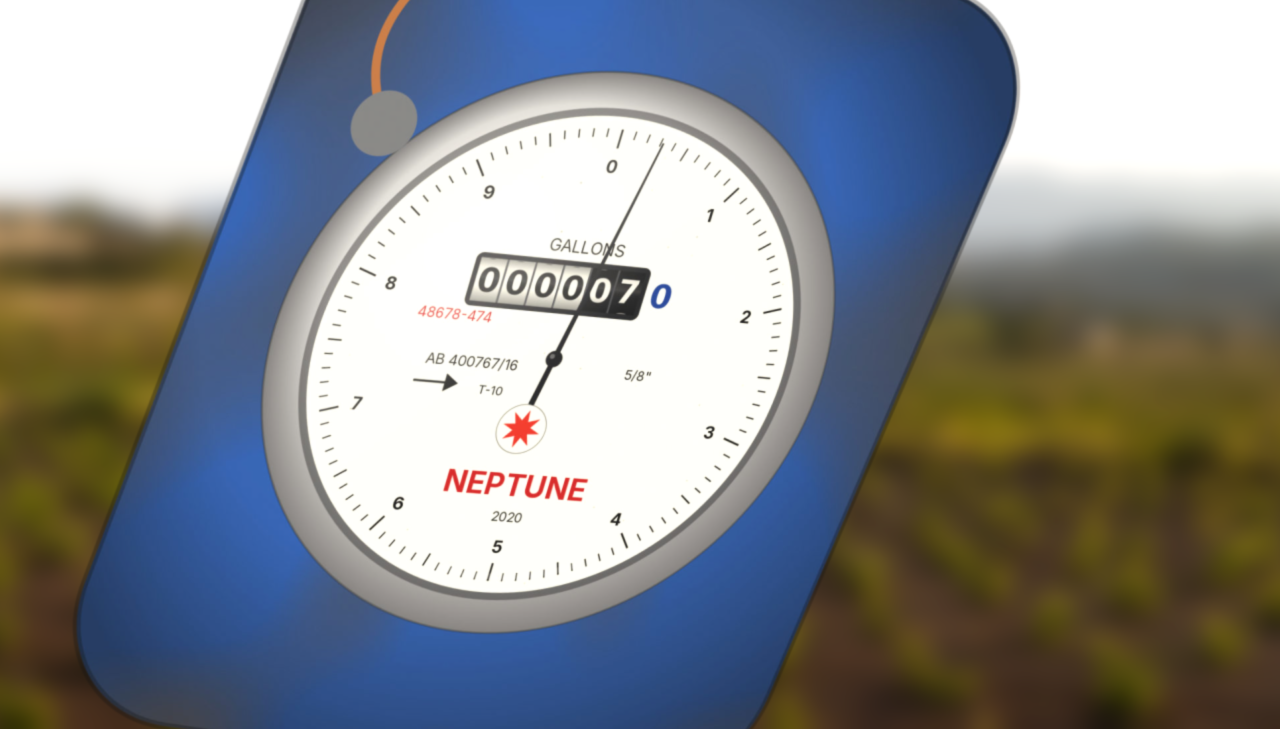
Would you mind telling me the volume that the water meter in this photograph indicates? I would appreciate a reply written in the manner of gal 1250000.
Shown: gal 70.3
